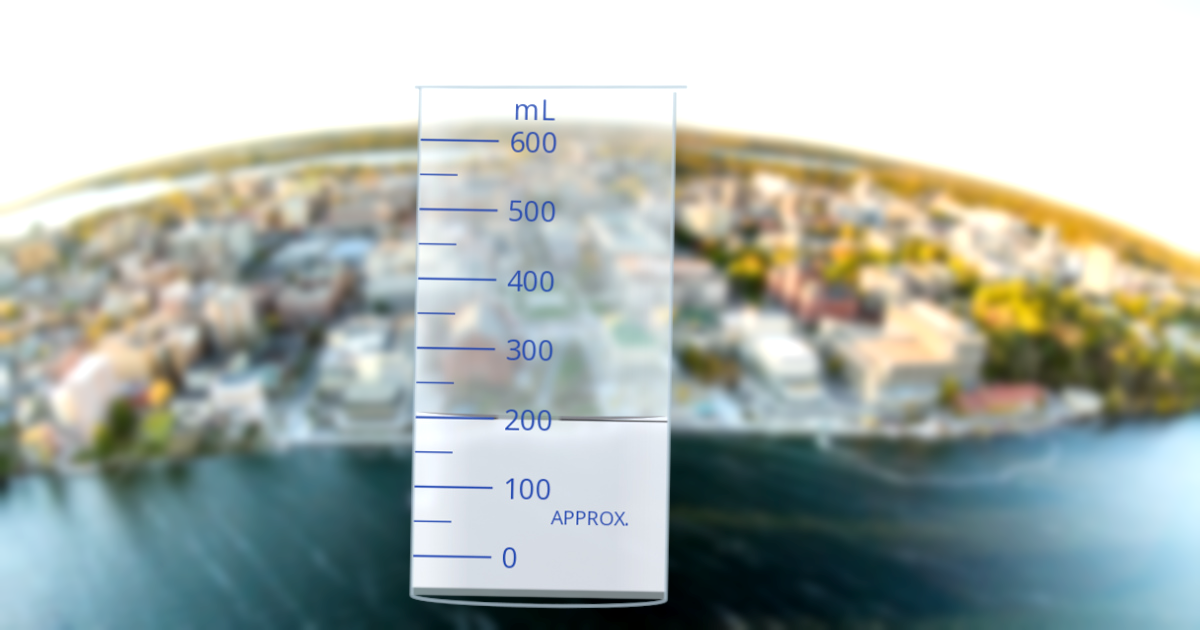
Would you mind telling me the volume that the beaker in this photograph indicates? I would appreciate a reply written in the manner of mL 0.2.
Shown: mL 200
